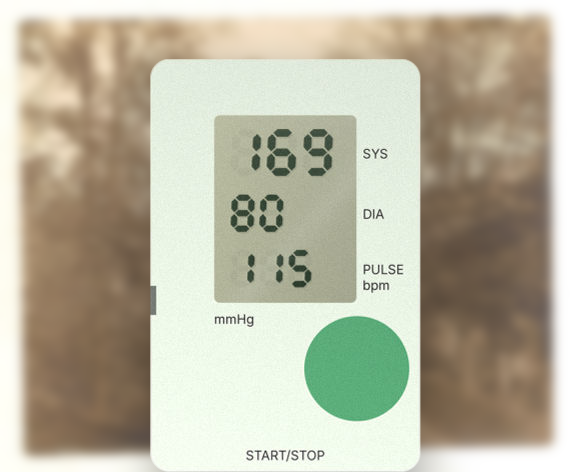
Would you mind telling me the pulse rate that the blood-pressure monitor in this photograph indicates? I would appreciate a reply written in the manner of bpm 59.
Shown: bpm 115
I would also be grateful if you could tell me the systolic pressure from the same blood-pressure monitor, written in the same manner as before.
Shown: mmHg 169
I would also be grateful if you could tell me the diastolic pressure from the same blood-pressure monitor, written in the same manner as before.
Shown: mmHg 80
